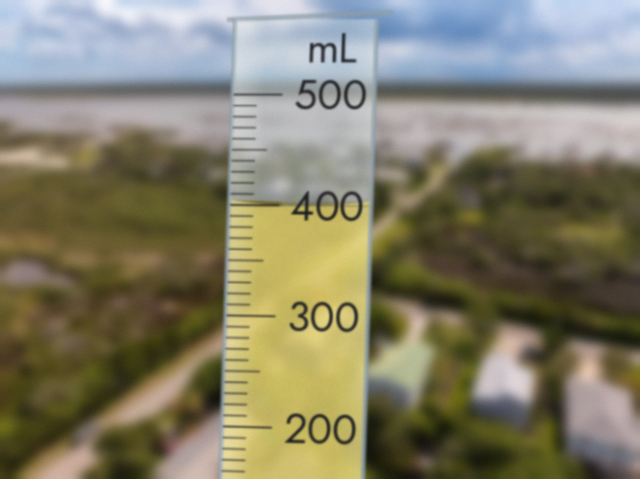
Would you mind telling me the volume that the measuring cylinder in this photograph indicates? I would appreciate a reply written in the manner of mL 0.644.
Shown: mL 400
